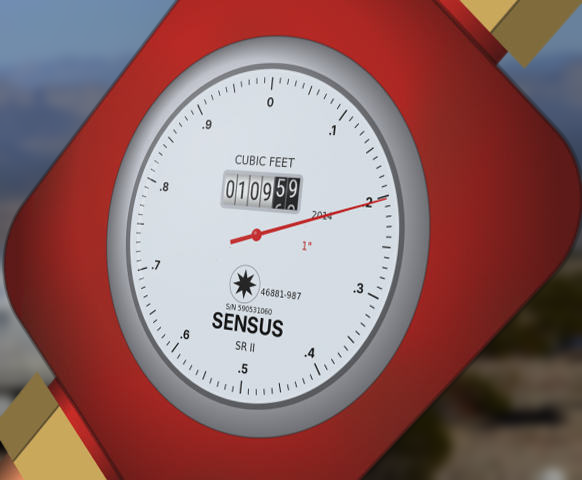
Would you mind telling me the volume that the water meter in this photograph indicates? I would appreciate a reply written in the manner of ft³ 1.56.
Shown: ft³ 10959.20
